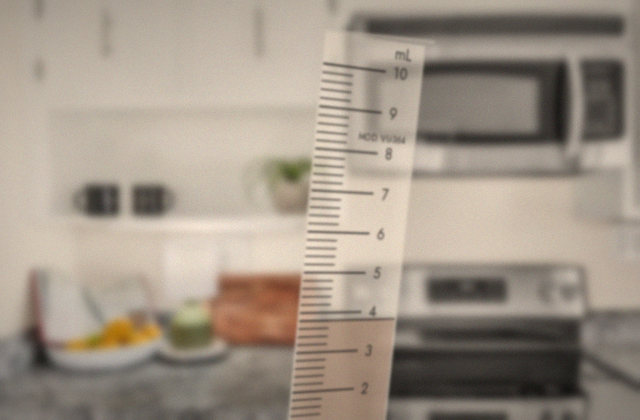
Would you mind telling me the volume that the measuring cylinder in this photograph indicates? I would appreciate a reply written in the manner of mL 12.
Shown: mL 3.8
